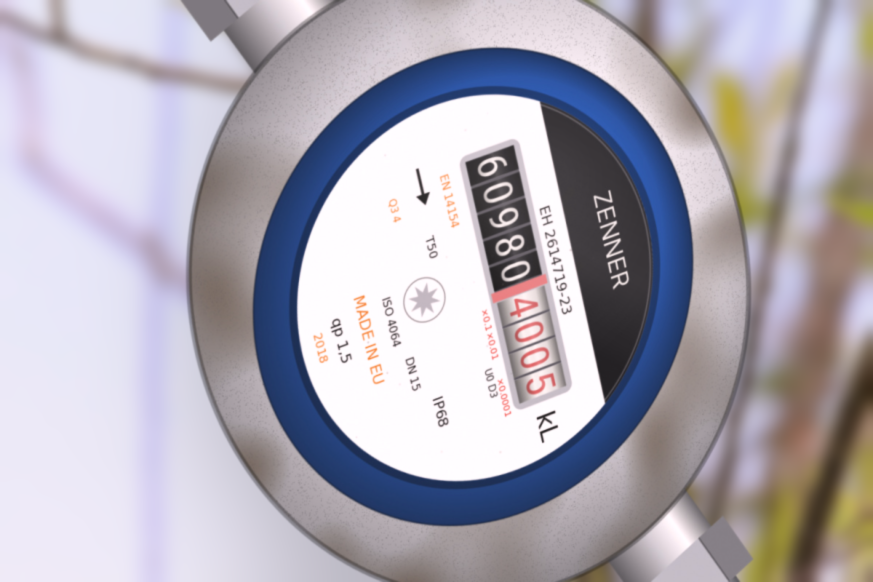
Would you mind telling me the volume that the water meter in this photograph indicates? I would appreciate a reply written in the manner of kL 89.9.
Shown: kL 60980.4005
